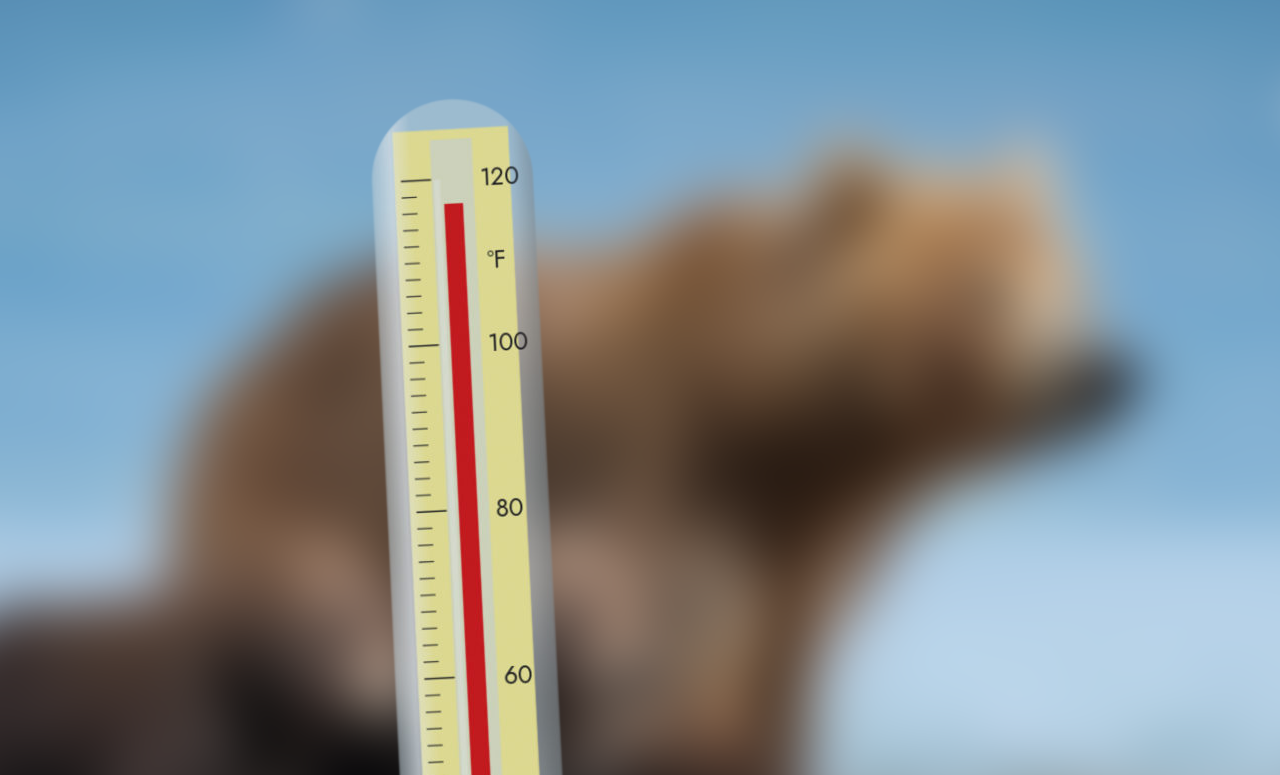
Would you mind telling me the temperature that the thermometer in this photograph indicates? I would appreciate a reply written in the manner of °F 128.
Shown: °F 117
